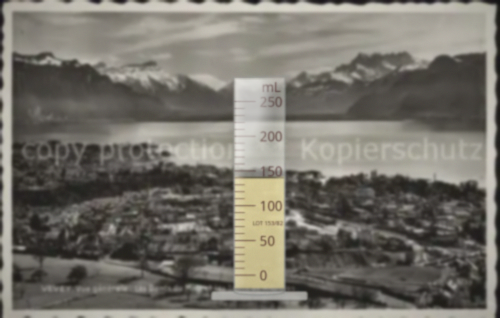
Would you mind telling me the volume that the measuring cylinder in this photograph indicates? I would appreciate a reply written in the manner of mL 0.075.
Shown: mL 140
